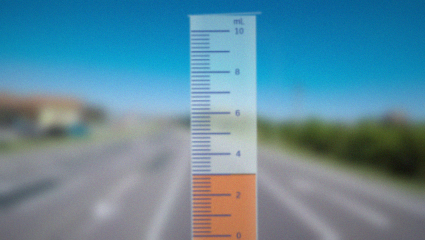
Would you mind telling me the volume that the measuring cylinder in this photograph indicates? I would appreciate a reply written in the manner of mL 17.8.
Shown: mL 3
